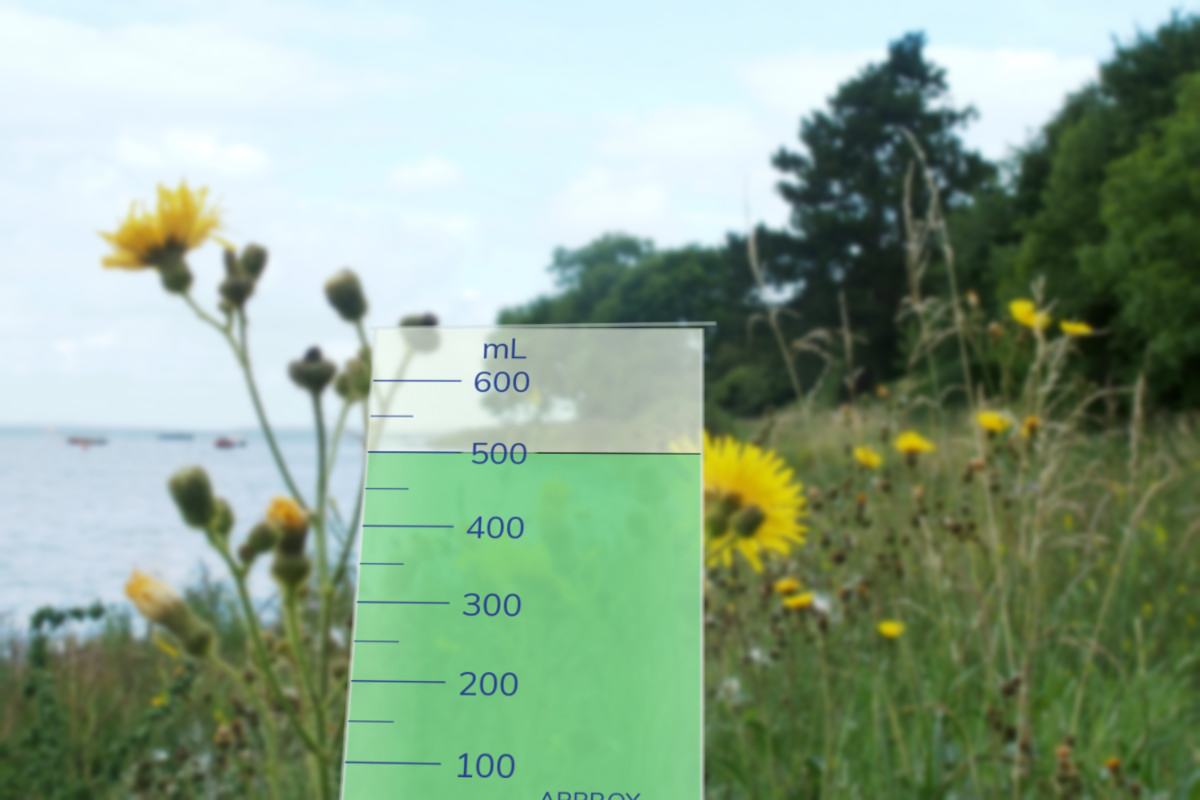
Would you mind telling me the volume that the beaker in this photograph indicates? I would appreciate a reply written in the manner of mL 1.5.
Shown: mL 500
